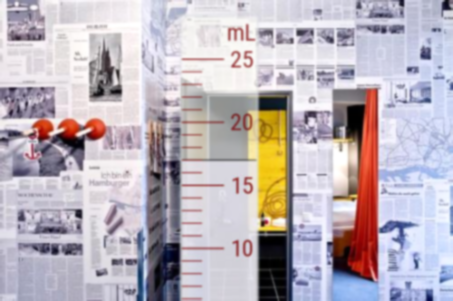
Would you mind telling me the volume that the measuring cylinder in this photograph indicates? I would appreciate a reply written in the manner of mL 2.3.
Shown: mL 17
